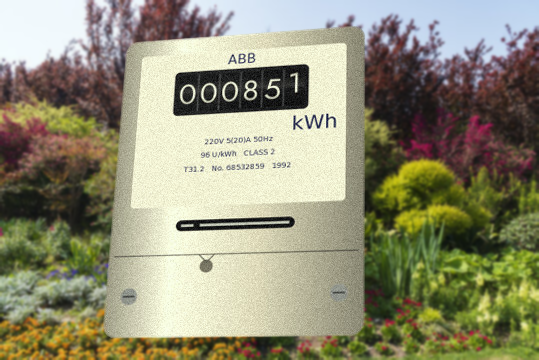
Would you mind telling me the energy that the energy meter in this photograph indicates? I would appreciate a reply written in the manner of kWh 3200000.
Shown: kWh 851
